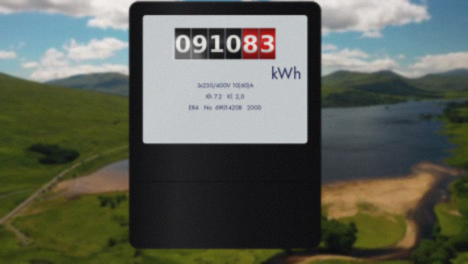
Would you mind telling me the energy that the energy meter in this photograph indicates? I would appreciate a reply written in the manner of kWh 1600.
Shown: kWh 910.83
